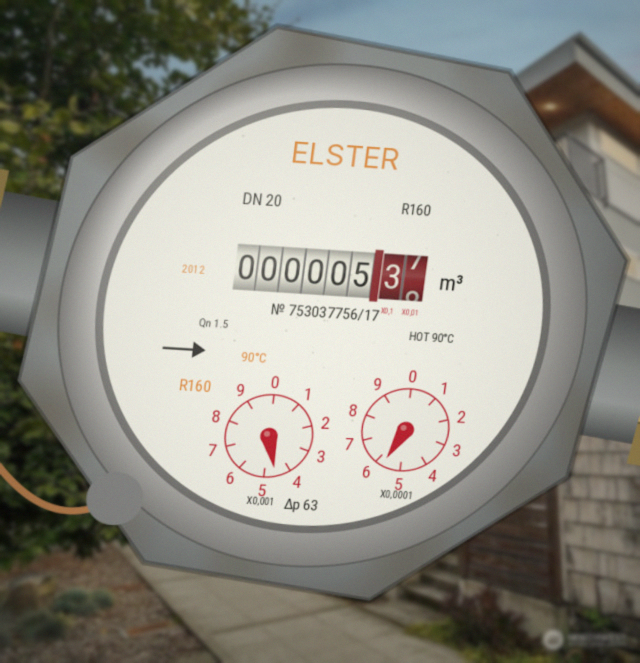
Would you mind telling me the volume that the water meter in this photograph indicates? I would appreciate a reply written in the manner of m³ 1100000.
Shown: m³ 5.3745
